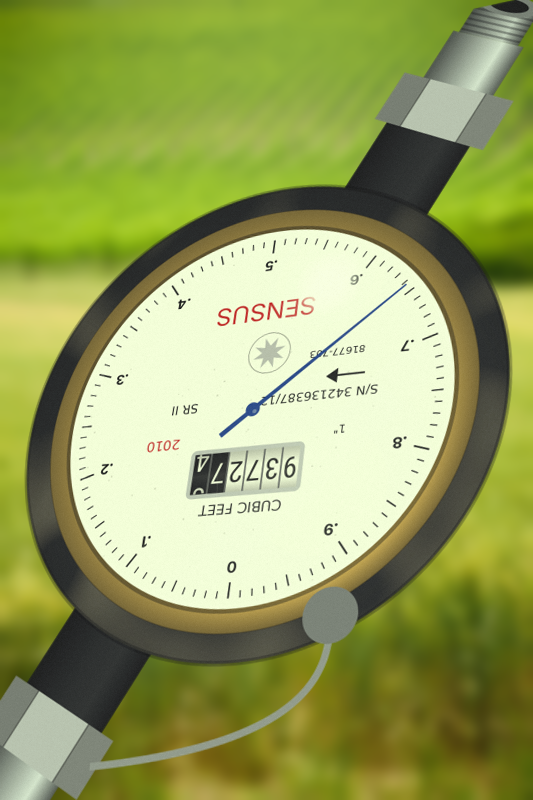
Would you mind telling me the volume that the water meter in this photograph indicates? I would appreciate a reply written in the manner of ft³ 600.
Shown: ft³ 937273.64
